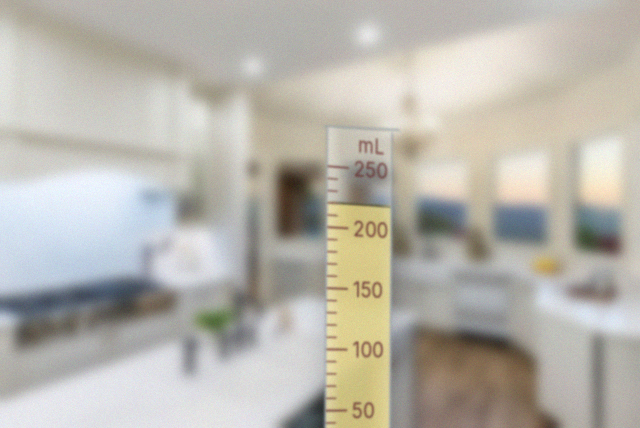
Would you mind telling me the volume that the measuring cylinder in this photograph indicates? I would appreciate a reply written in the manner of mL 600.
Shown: mL 220
